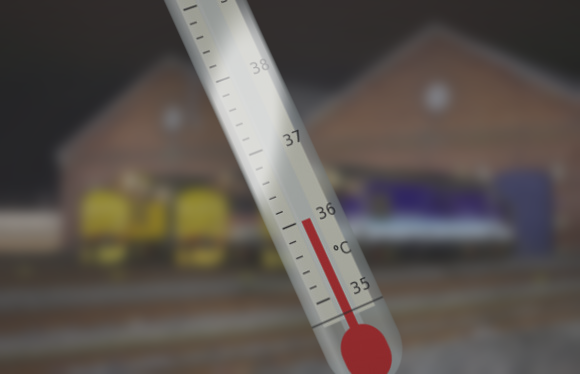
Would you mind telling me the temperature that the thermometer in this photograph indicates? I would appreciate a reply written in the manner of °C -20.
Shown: °C 36
